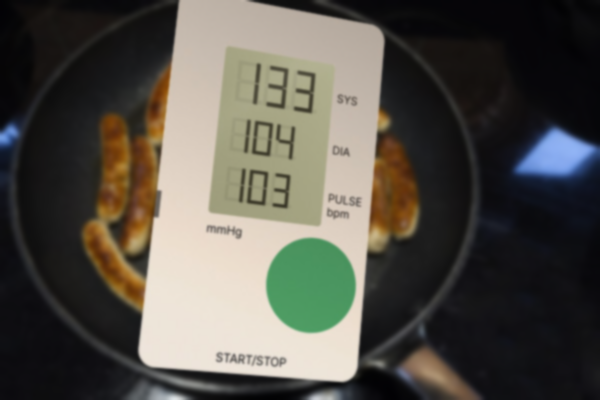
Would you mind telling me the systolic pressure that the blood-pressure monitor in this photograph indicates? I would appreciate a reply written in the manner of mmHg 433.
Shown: mmHg 133
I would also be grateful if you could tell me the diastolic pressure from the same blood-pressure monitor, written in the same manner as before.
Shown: mmHg 104
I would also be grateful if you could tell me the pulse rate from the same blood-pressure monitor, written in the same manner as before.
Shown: bpm 103
